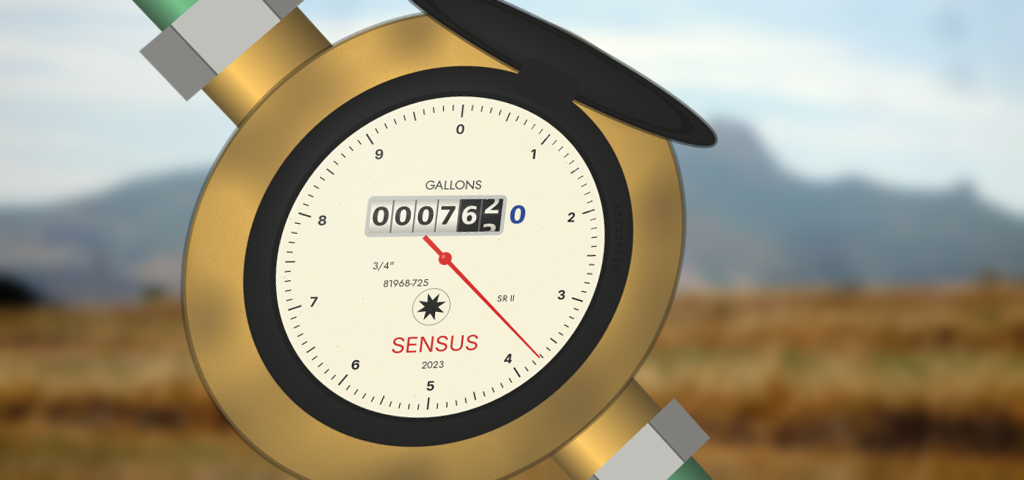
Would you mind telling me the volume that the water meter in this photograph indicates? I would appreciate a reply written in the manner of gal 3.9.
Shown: gal 7623.7
